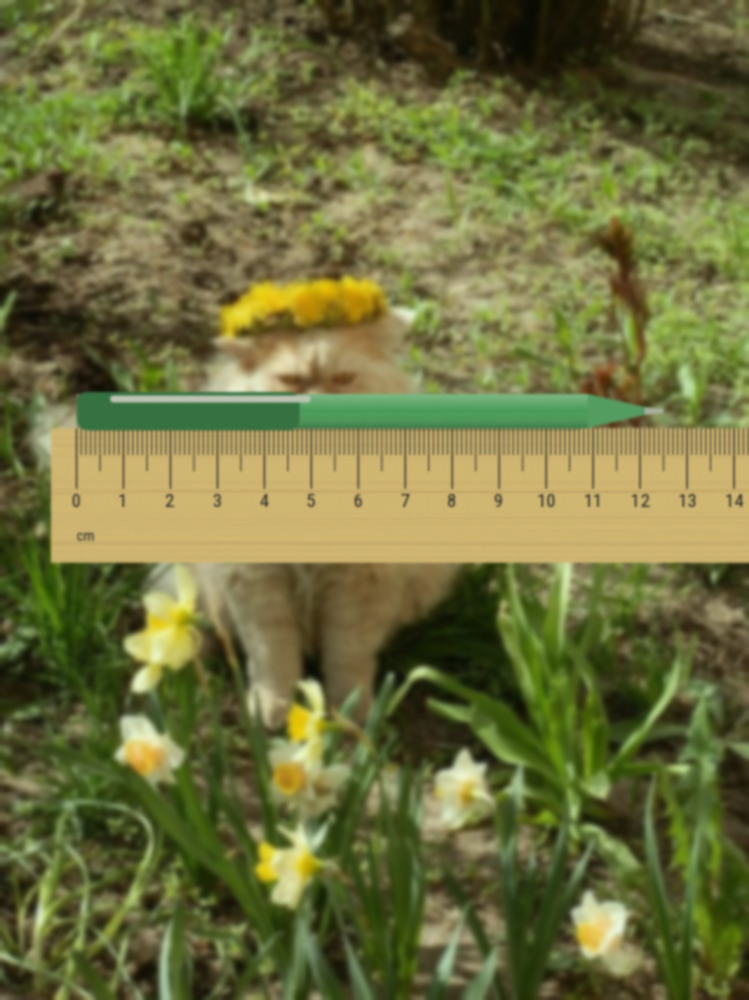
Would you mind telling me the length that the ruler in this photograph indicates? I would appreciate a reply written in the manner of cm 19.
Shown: cm 12.5
